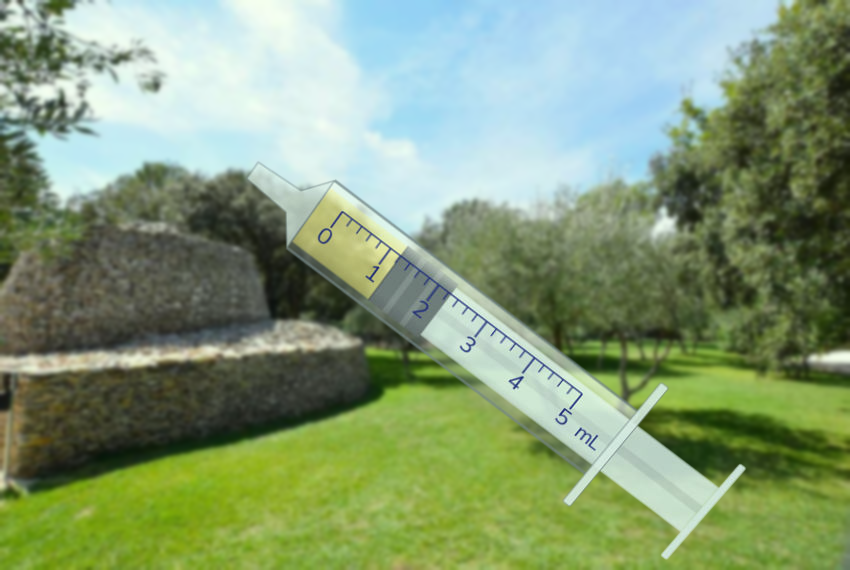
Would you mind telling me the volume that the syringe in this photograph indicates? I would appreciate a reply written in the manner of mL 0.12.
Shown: mL 1.2
